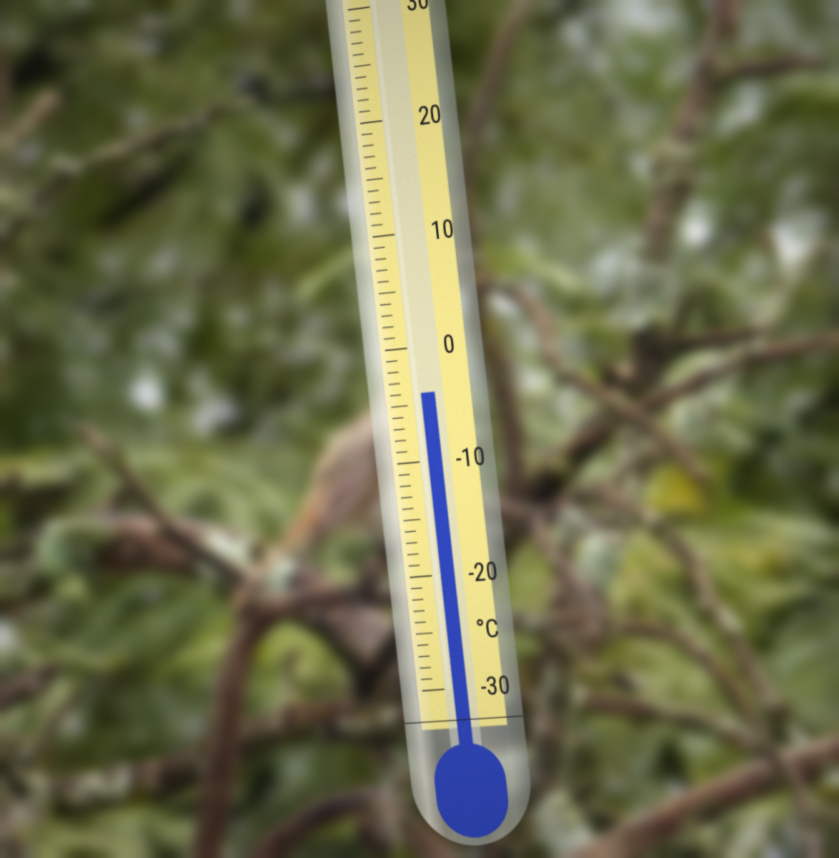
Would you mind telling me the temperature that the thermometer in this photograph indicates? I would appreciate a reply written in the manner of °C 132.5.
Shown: °C -4
